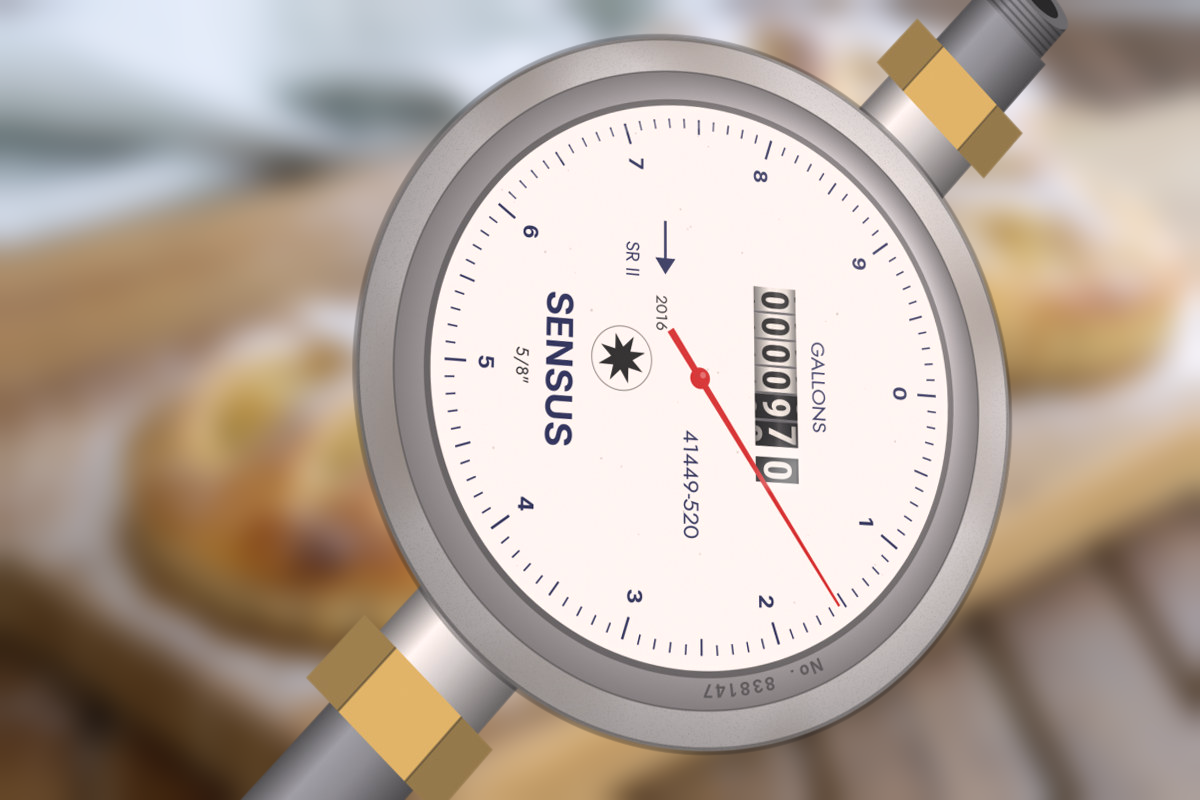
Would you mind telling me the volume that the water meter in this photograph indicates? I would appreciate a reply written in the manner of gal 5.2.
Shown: gal 971.5
